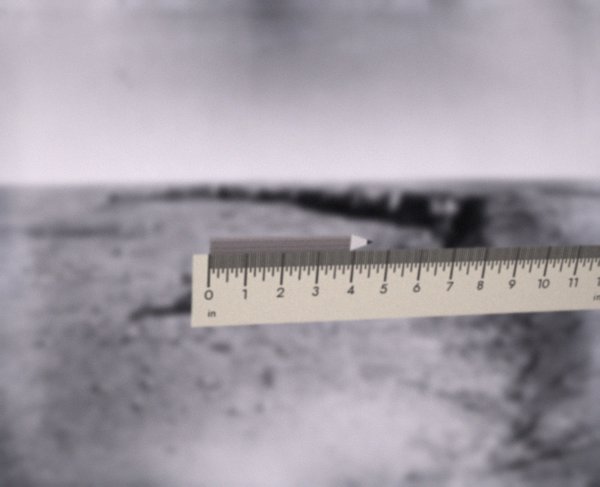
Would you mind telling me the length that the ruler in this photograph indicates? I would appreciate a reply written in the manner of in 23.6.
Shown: in 4.5
